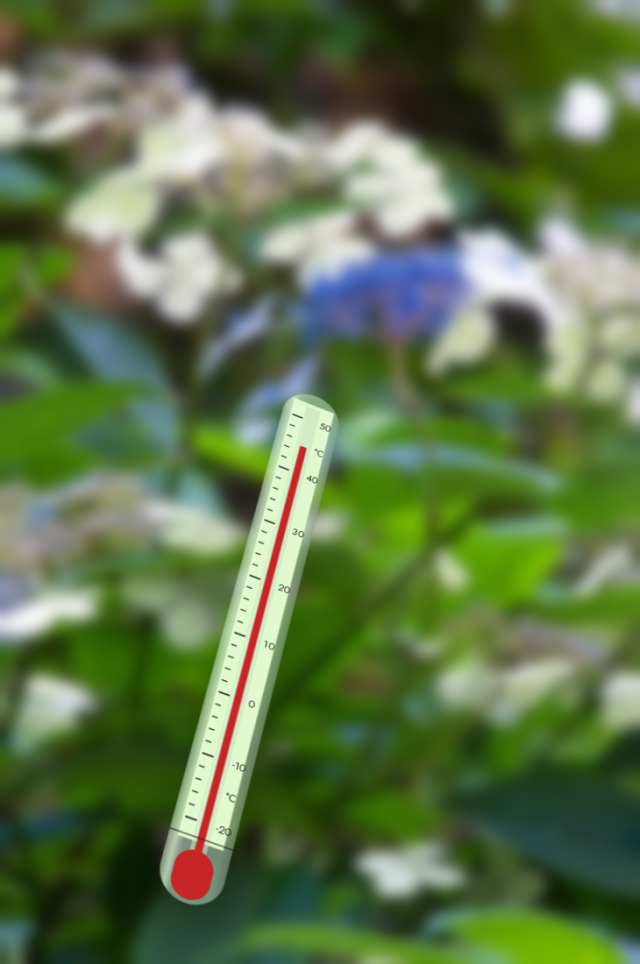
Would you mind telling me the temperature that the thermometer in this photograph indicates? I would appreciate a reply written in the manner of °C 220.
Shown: °C 45
